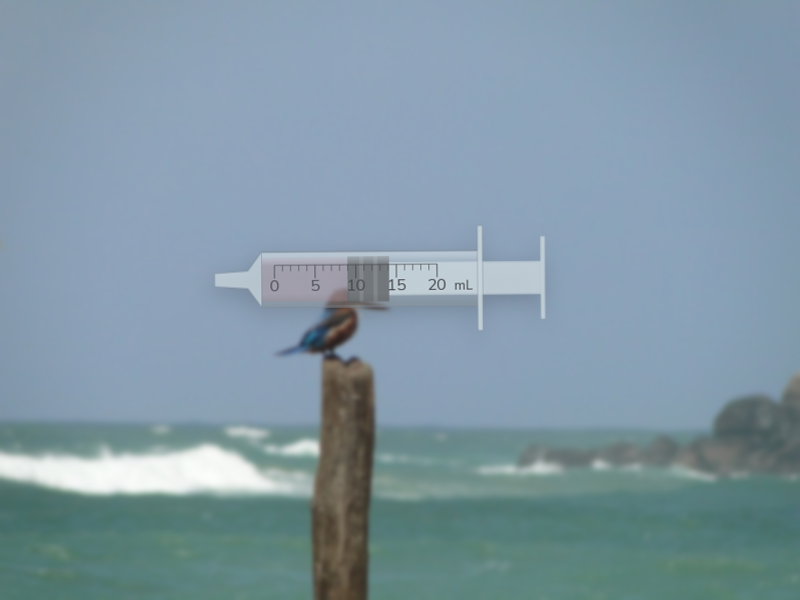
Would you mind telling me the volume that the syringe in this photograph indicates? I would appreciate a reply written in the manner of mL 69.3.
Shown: mL 9
